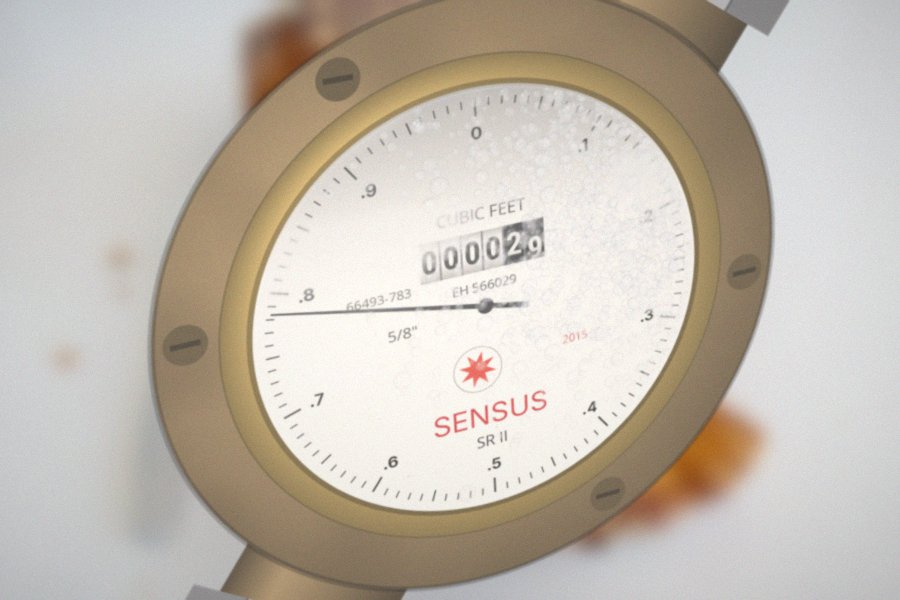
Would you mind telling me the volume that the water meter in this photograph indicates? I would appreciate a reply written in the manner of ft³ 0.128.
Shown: ft³ 28.78
